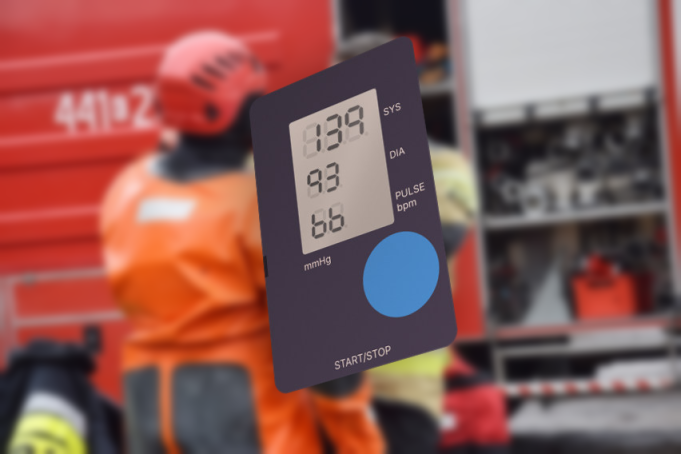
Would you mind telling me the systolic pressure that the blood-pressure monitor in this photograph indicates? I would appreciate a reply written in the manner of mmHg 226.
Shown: mmHg 139
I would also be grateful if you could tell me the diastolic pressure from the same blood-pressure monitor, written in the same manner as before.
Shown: mmHg 93
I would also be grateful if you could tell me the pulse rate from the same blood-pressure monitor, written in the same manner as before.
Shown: bpm 66
